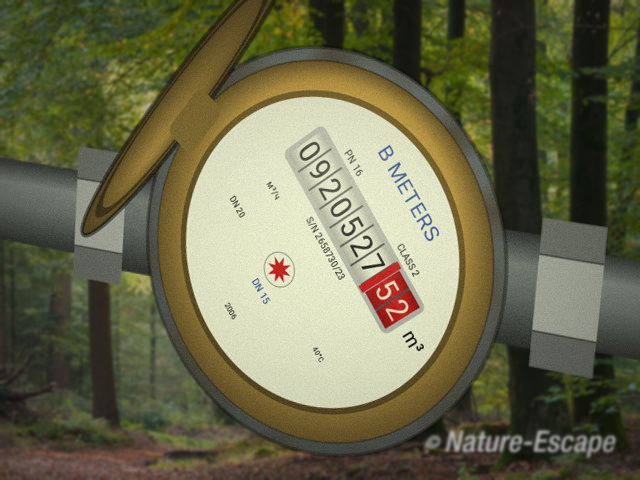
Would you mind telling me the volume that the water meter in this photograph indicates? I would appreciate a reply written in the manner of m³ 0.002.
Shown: m³ 920527.52
